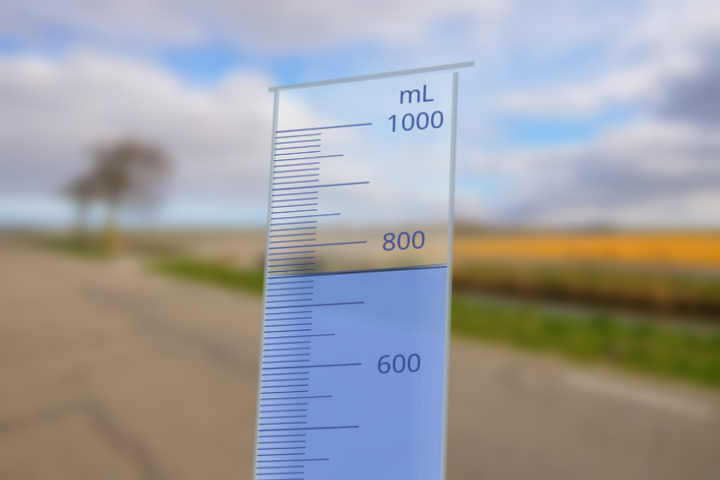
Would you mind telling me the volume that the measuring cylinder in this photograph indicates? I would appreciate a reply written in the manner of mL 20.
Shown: mL 750
